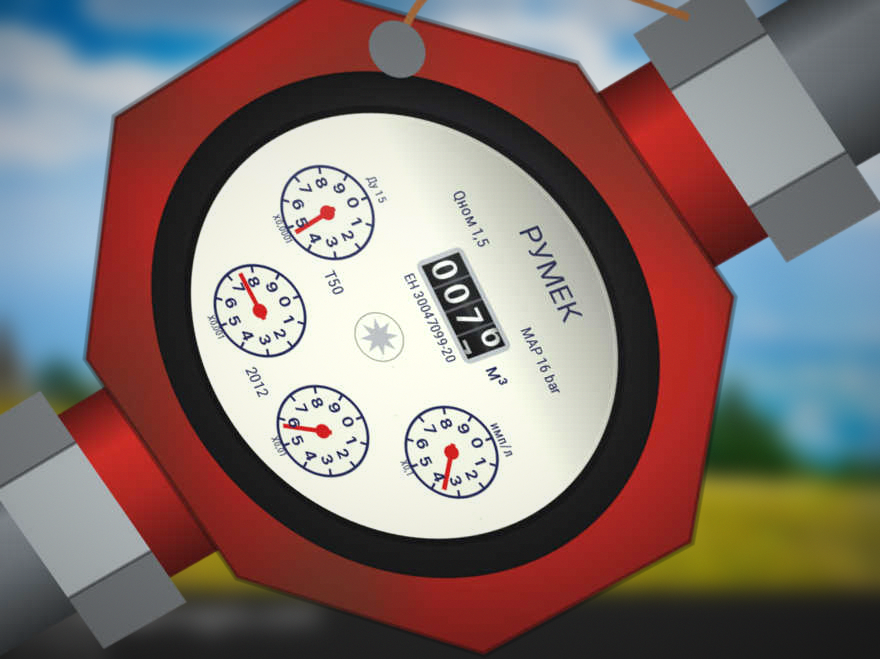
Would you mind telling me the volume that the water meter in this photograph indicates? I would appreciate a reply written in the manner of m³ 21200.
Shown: m³ 76.3574
